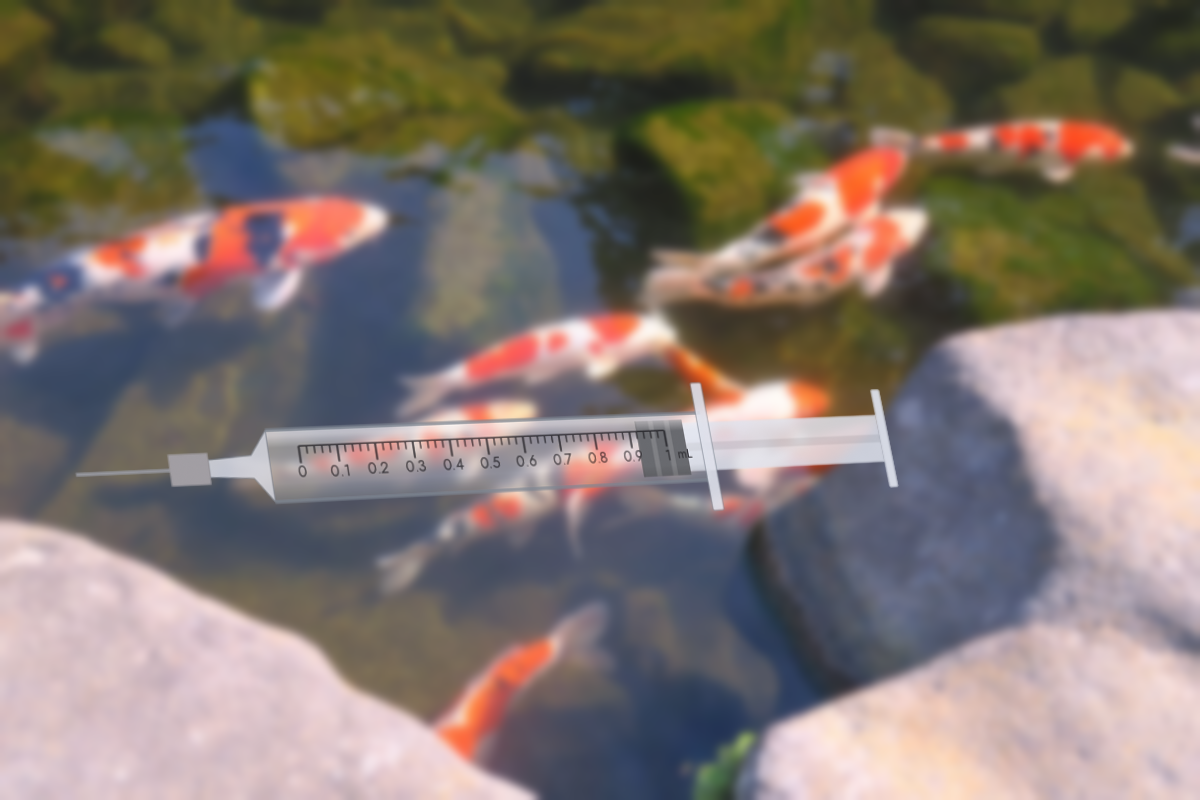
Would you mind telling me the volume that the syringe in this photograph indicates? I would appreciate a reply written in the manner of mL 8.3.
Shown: mL 0.92
